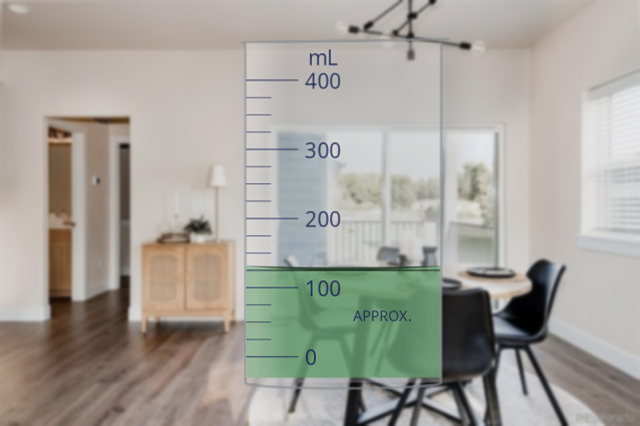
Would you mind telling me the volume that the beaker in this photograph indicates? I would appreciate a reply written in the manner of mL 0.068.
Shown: mL 125
